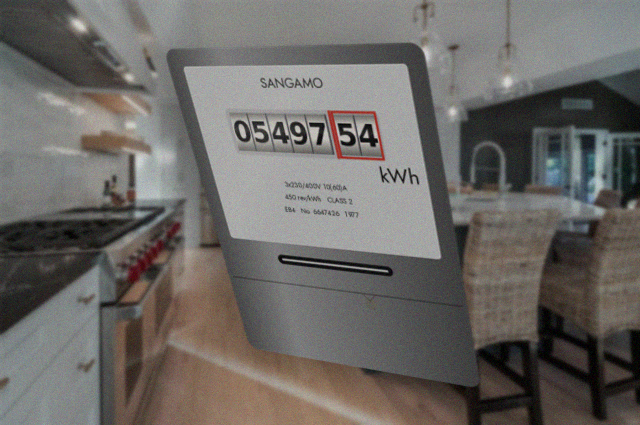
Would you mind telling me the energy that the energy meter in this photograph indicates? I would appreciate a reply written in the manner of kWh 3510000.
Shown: kWh 5497.54
